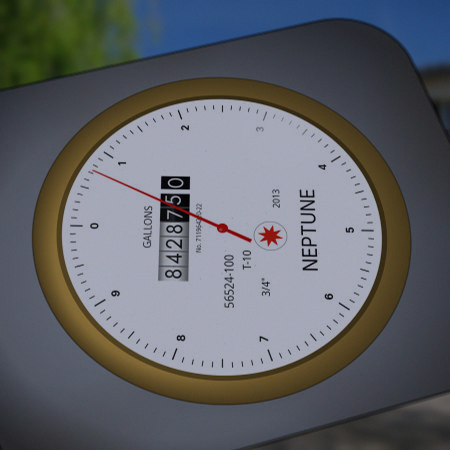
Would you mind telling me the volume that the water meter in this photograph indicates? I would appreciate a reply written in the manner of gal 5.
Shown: gal 8428750.7
